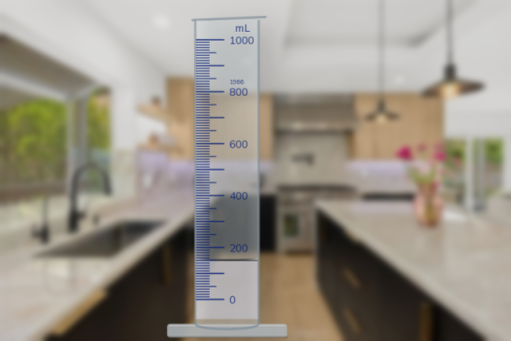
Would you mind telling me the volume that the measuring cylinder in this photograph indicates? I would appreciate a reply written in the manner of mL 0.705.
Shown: mL 150
